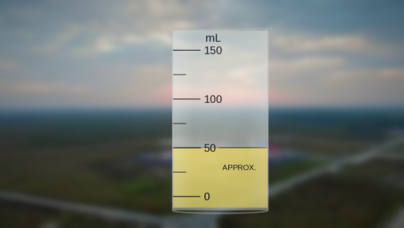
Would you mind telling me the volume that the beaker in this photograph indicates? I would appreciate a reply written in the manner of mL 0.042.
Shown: mL 50
